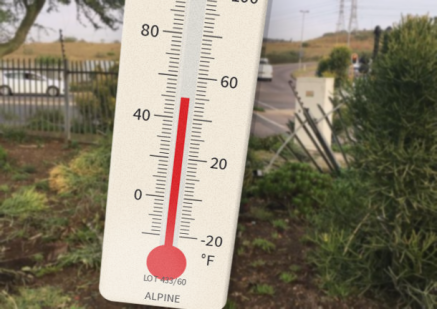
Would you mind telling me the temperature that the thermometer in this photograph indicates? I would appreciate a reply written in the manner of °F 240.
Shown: °F 50
